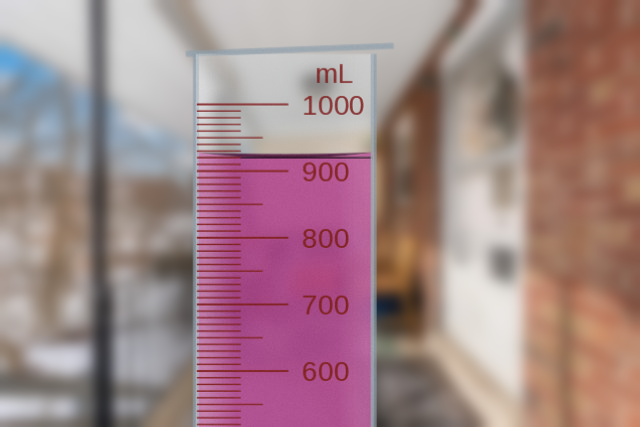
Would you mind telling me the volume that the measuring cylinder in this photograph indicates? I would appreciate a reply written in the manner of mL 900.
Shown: mL 920
